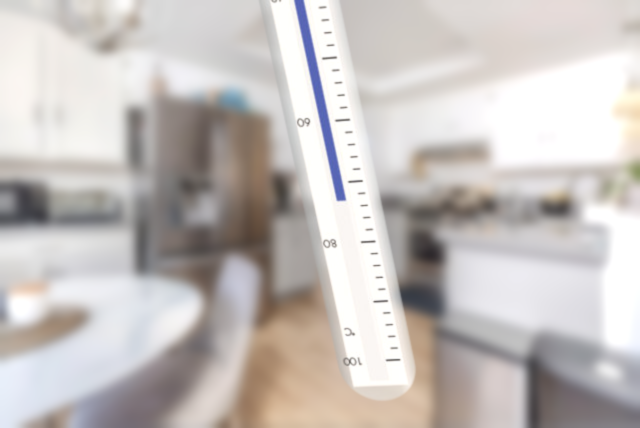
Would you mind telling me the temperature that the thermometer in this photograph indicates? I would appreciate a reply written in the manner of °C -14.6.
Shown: °C 73
